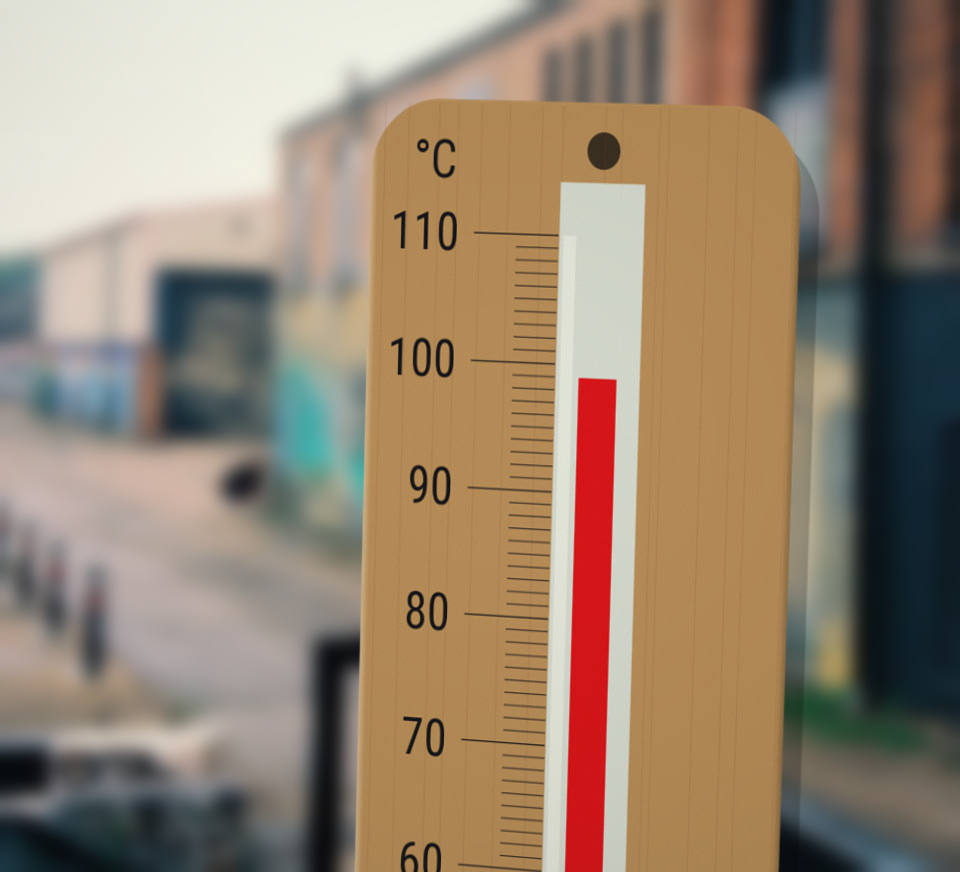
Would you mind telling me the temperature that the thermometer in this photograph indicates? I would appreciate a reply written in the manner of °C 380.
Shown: °C 99
